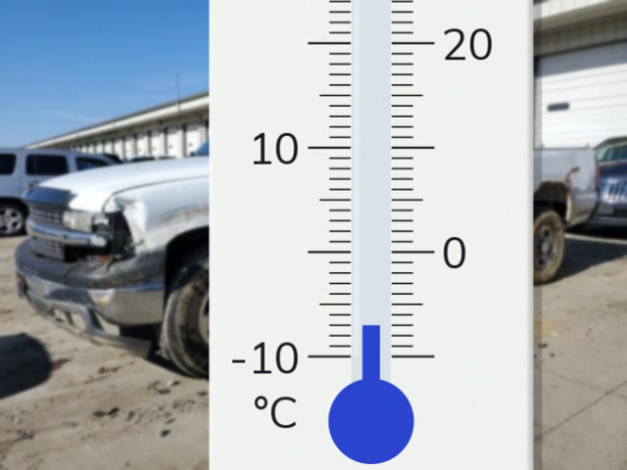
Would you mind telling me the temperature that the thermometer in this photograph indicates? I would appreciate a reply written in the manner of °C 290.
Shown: °C -7
